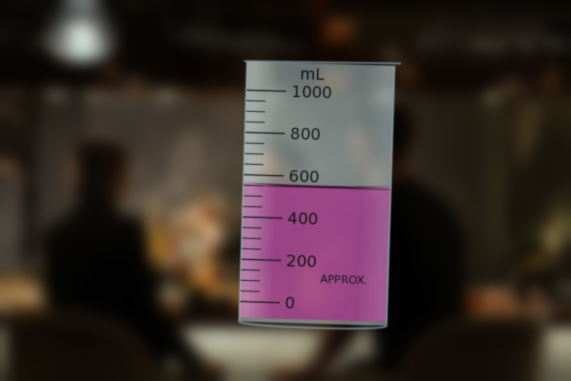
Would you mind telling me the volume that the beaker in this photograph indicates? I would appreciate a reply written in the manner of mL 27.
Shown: mL 550
